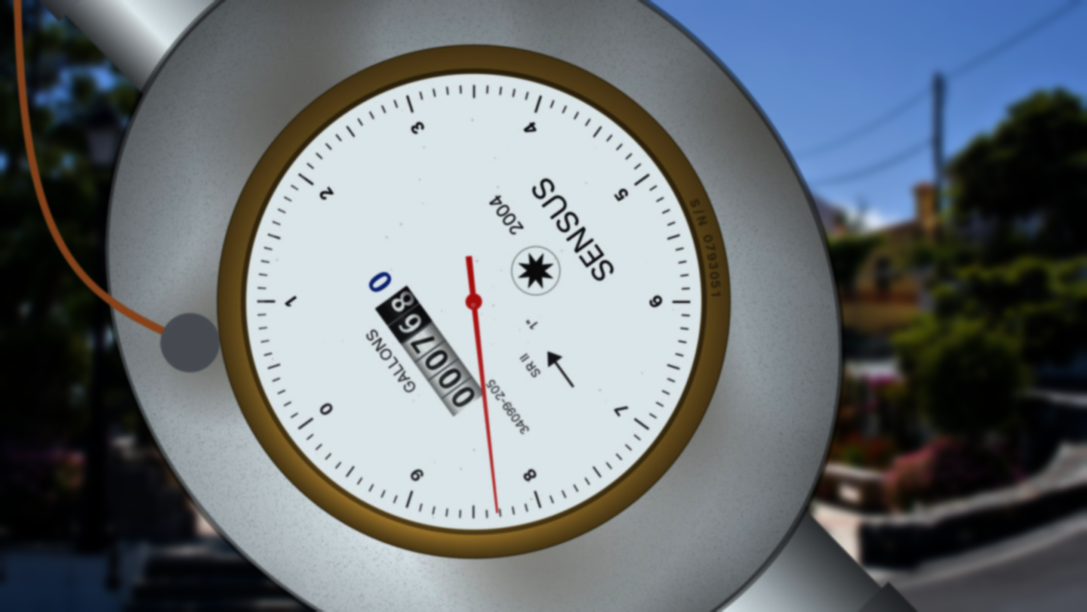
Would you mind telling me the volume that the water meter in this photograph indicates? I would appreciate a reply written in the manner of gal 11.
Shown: gal 7678.3
